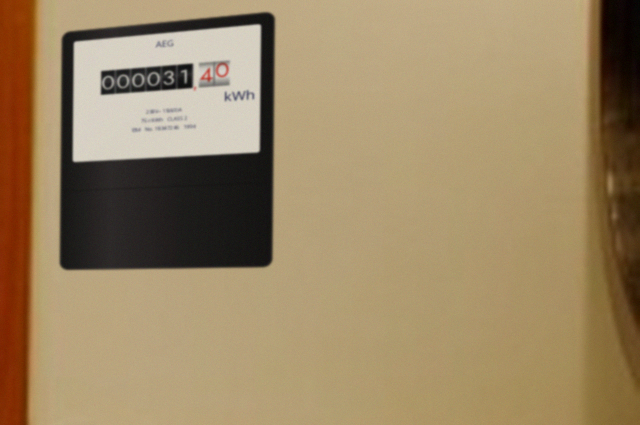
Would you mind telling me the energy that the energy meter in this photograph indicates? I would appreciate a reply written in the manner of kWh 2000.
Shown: kWh 31.40
